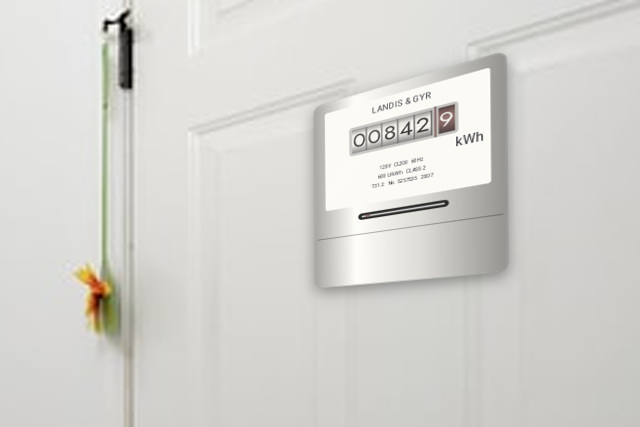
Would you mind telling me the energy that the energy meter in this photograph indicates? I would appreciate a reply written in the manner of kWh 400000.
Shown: kWh 842.9
